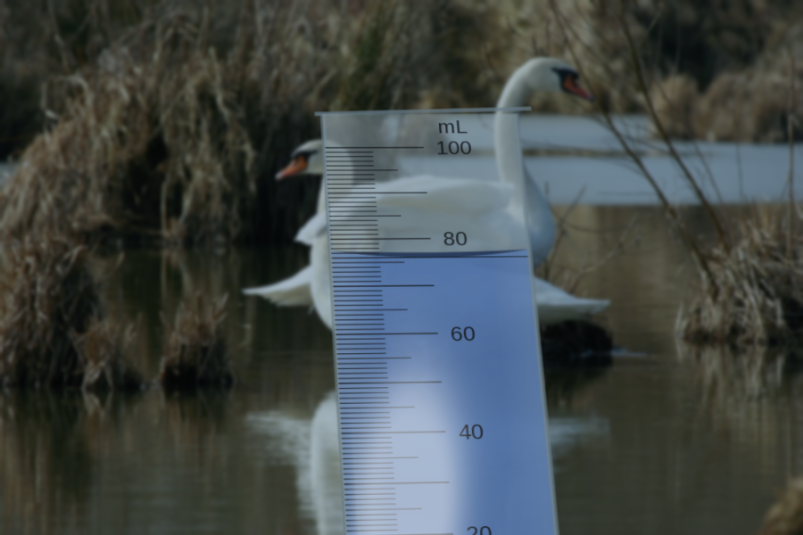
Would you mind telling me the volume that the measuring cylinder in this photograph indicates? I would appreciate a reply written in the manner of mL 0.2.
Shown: mL 76
